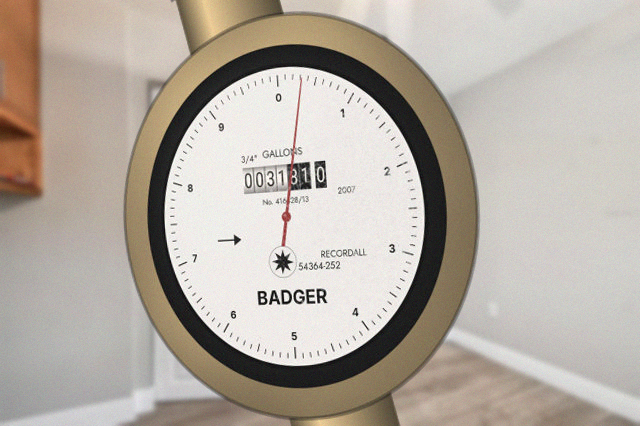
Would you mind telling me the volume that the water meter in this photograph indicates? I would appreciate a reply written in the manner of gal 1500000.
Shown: gal 31810.3
